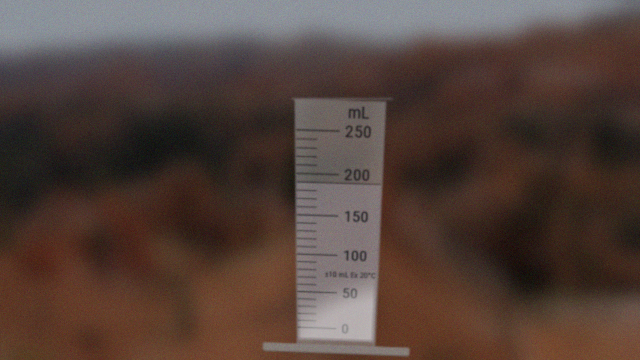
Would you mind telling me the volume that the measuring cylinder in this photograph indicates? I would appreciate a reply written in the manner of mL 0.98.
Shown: mL 190
